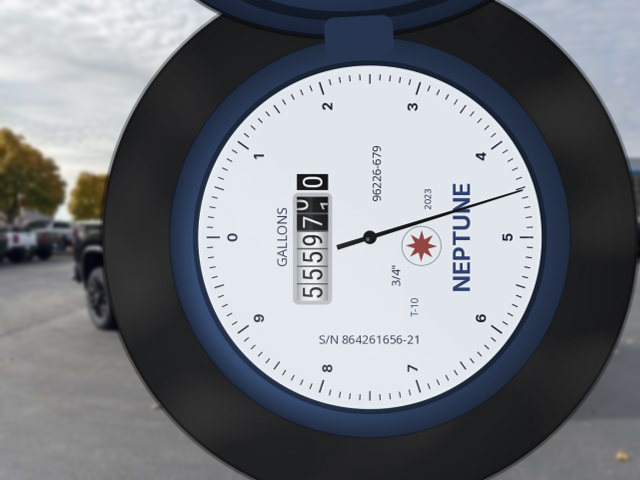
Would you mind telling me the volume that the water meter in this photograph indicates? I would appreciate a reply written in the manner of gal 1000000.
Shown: gal 5559704.5
